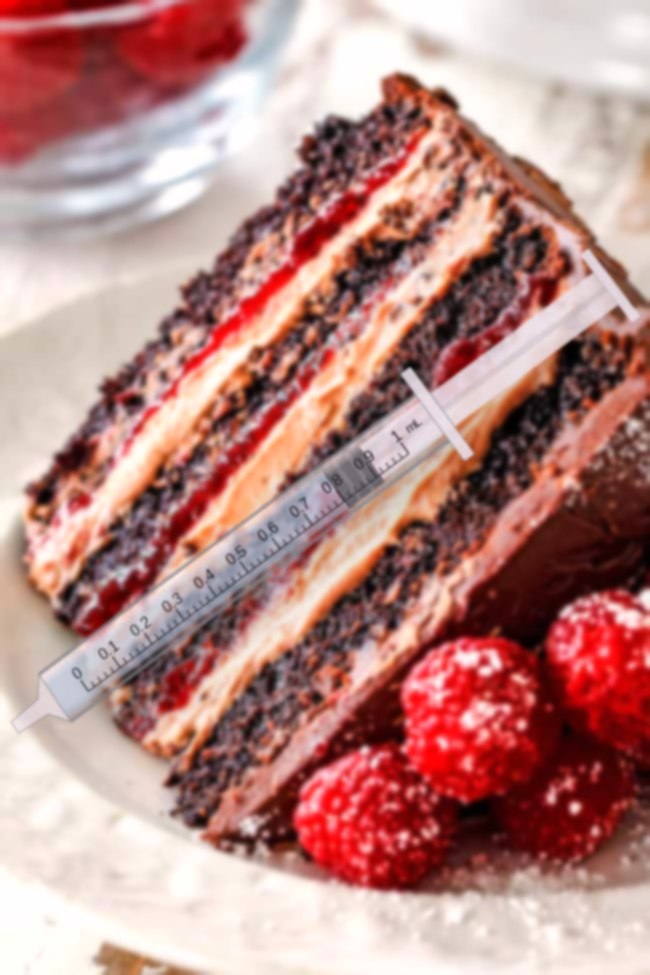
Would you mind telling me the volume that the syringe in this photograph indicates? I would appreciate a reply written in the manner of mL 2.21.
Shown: mL 0.8
